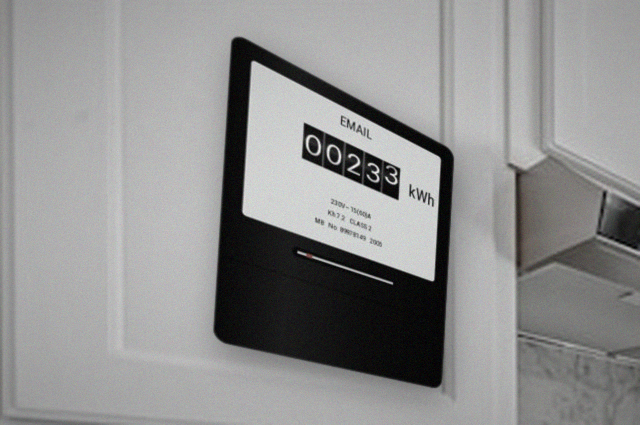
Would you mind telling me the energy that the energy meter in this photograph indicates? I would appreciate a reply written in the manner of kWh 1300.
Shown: kWh 233
